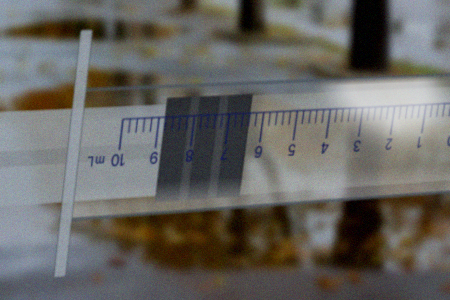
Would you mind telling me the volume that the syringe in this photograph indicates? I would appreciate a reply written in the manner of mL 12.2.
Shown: mL 6.4
